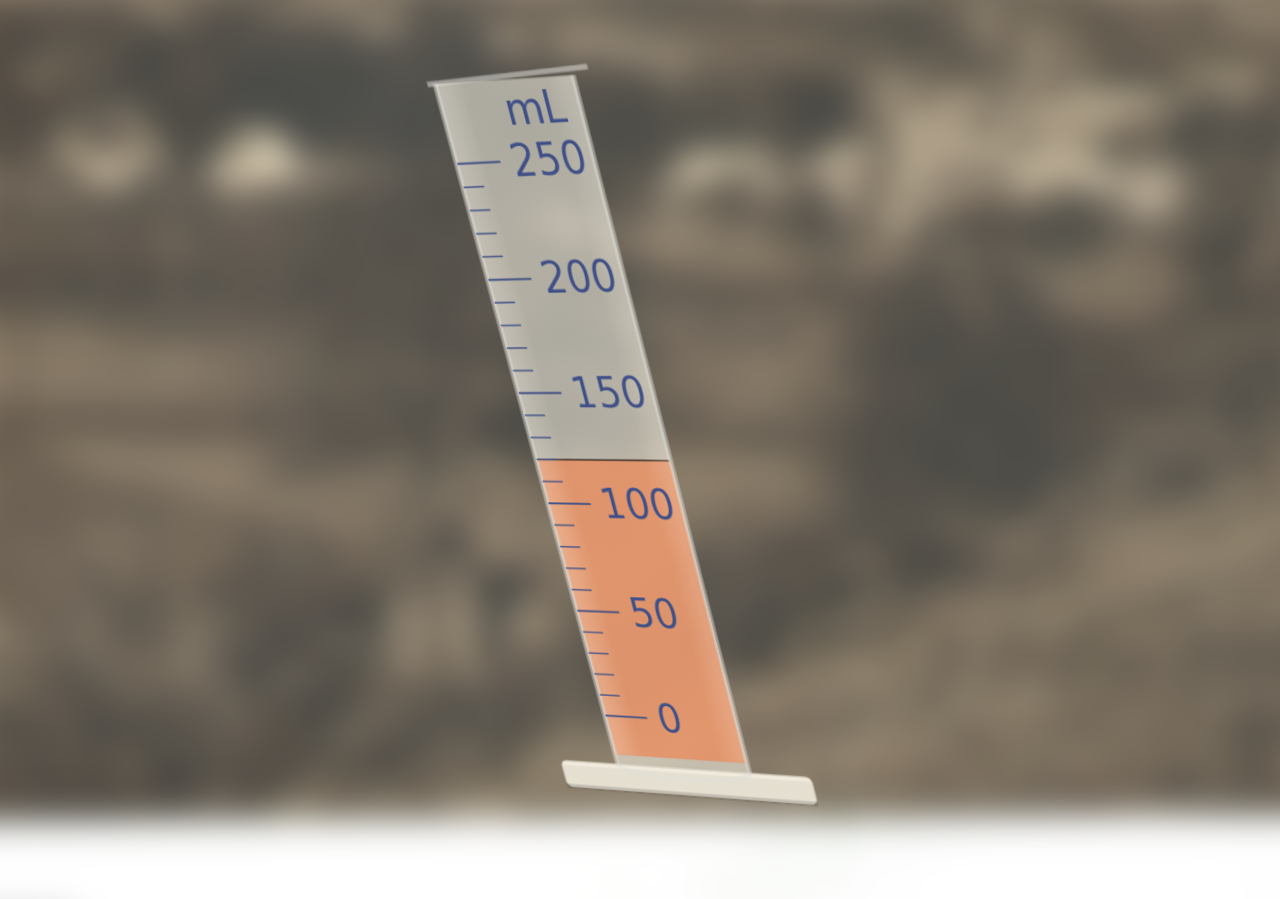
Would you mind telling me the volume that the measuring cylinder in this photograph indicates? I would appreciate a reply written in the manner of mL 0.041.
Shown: mL 120
